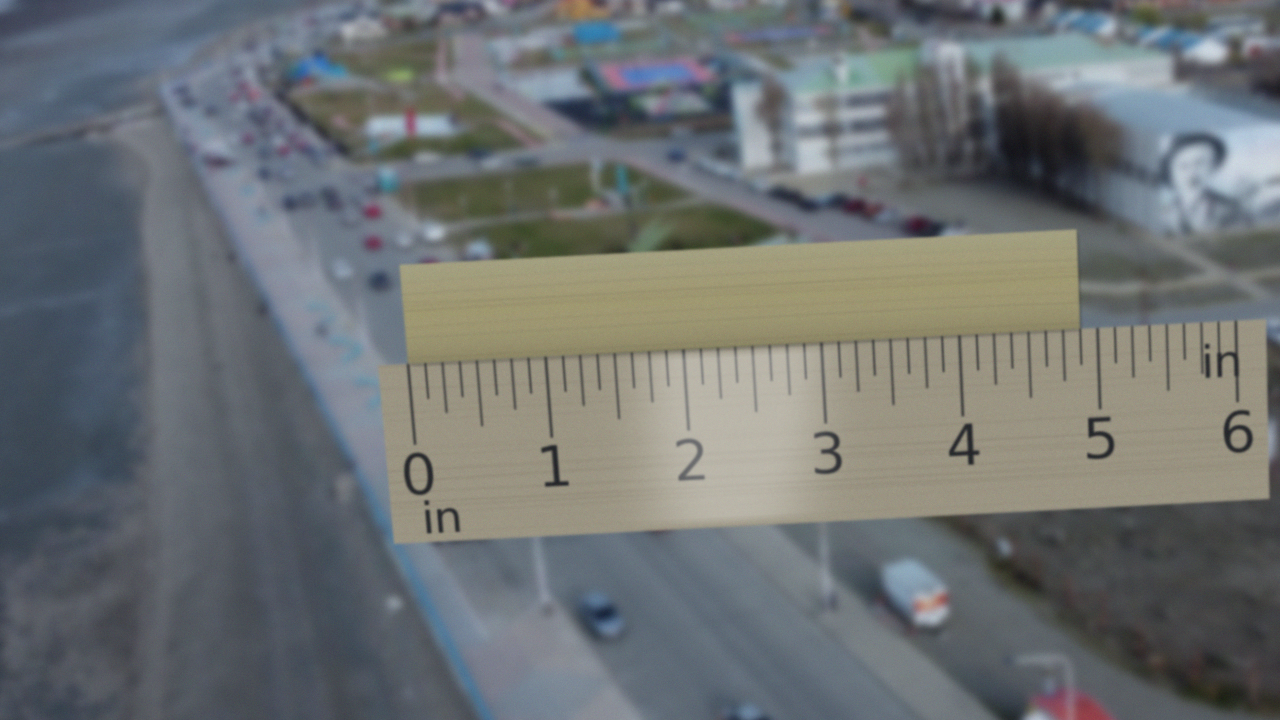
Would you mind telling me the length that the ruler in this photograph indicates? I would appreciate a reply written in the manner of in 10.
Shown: in 4.875
